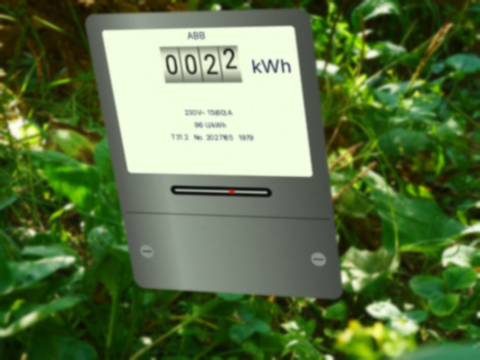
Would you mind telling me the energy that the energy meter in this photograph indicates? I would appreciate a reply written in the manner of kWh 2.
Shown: kWh 22
